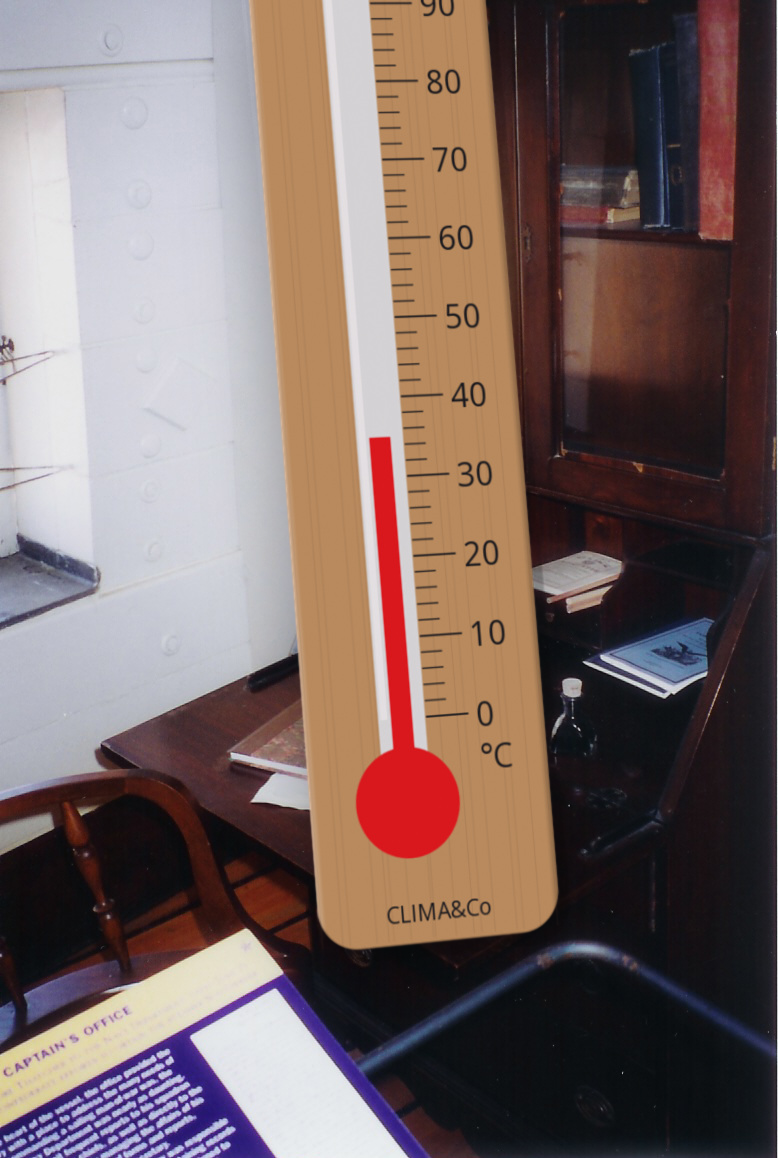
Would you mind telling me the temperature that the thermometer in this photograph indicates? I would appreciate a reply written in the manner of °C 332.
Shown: °C 35
